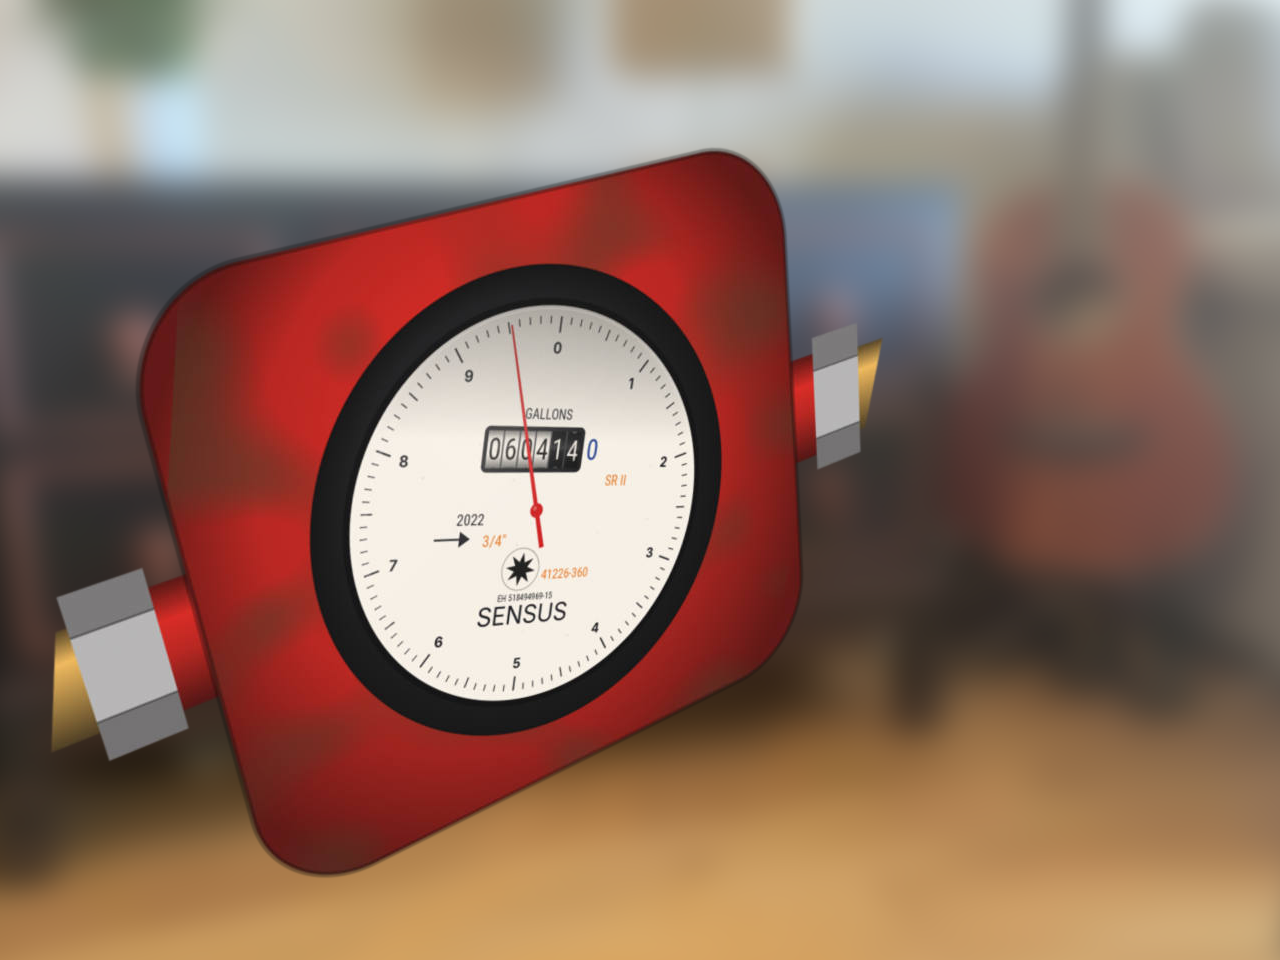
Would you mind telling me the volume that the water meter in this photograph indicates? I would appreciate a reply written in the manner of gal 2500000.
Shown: gal 604139.5
